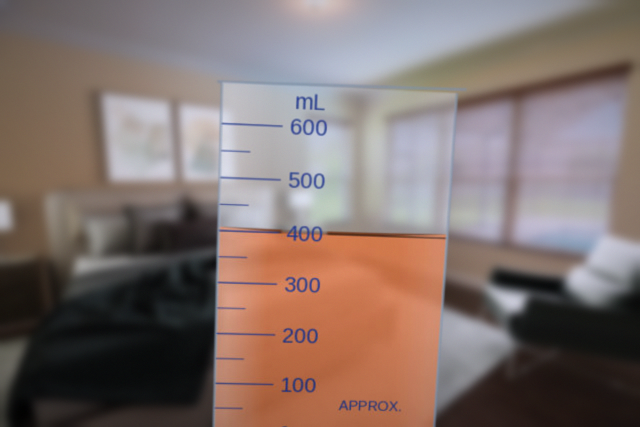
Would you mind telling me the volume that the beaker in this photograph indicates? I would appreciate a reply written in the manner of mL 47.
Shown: mL 400
